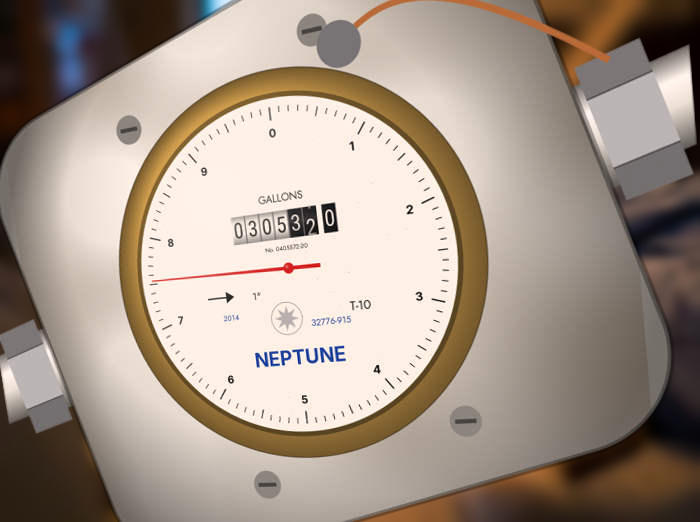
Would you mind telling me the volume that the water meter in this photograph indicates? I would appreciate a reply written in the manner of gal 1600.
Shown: gal 305317.5
